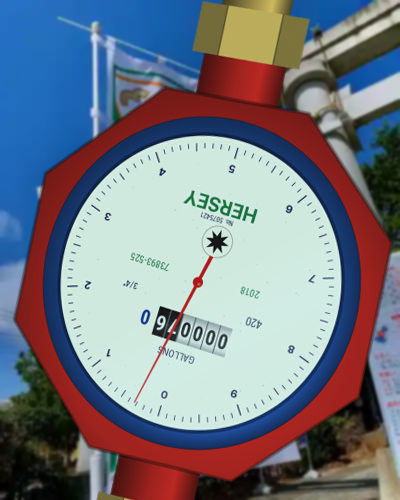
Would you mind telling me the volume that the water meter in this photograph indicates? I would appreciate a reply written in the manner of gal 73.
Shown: gal 760.3
